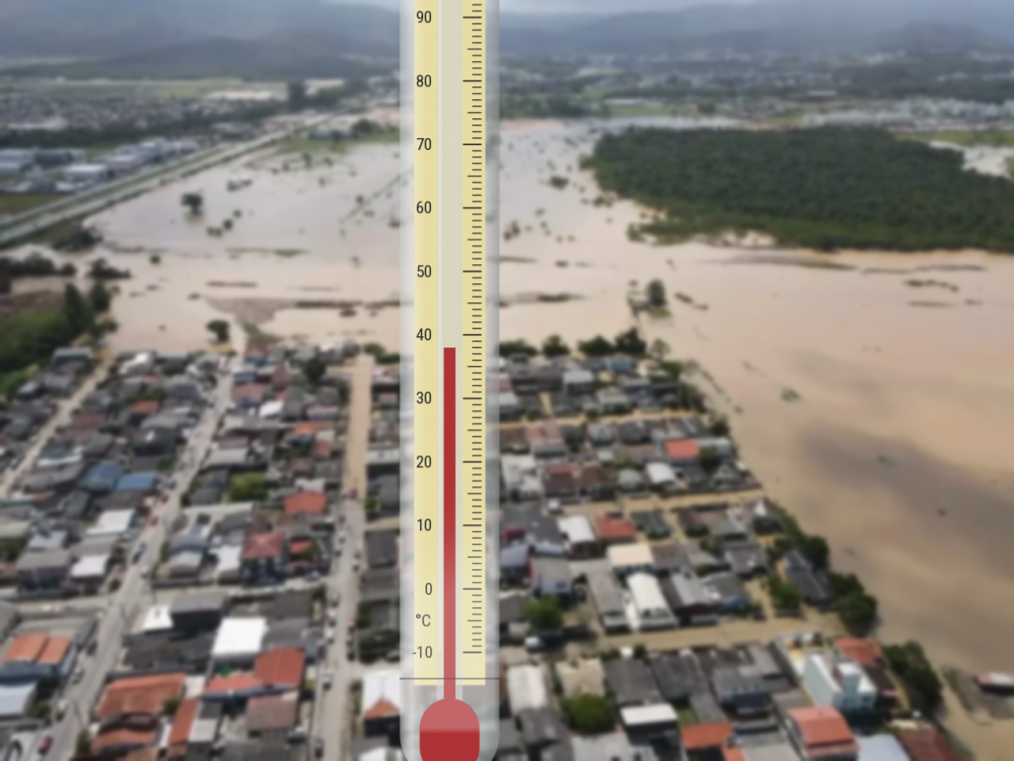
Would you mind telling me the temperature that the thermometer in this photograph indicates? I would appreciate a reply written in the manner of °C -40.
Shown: °C 38
